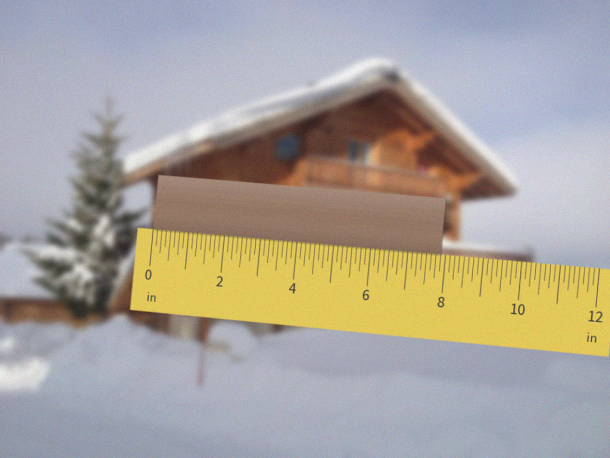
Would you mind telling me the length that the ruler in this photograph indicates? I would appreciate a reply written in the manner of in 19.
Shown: in 7.875
